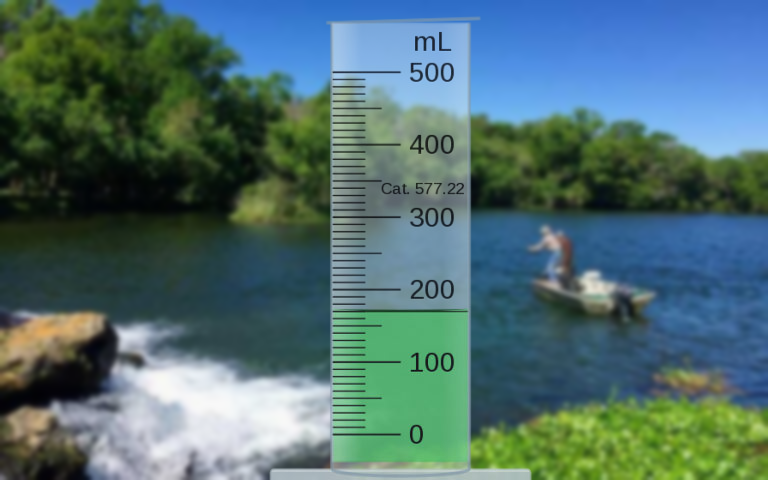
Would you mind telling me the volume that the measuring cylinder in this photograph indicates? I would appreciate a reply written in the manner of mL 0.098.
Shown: mL 170
